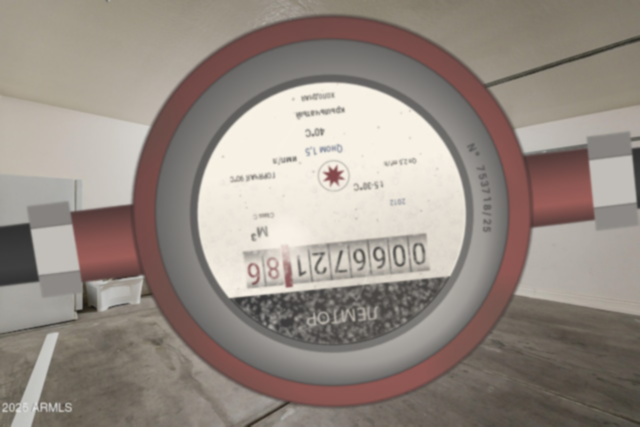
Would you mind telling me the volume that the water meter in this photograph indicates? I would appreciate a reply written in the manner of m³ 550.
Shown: m³ 66721.86
